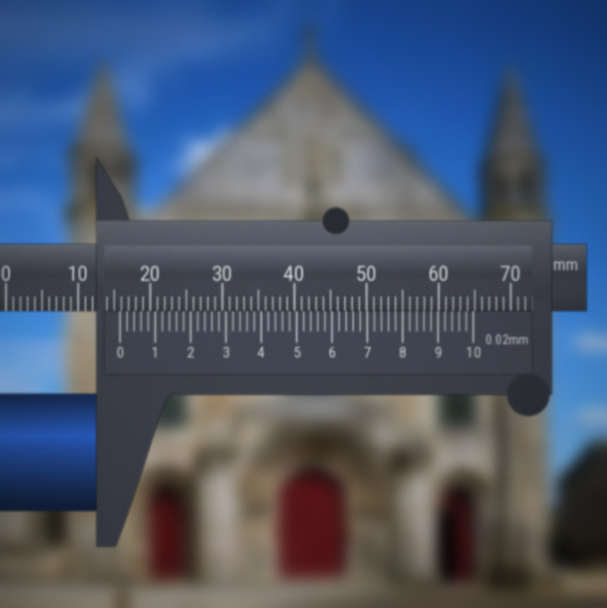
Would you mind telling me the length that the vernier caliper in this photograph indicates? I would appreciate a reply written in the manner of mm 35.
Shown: mm 15.8
